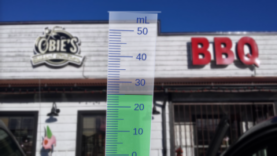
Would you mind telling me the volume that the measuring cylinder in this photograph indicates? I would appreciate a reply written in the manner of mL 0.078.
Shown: mL 25
